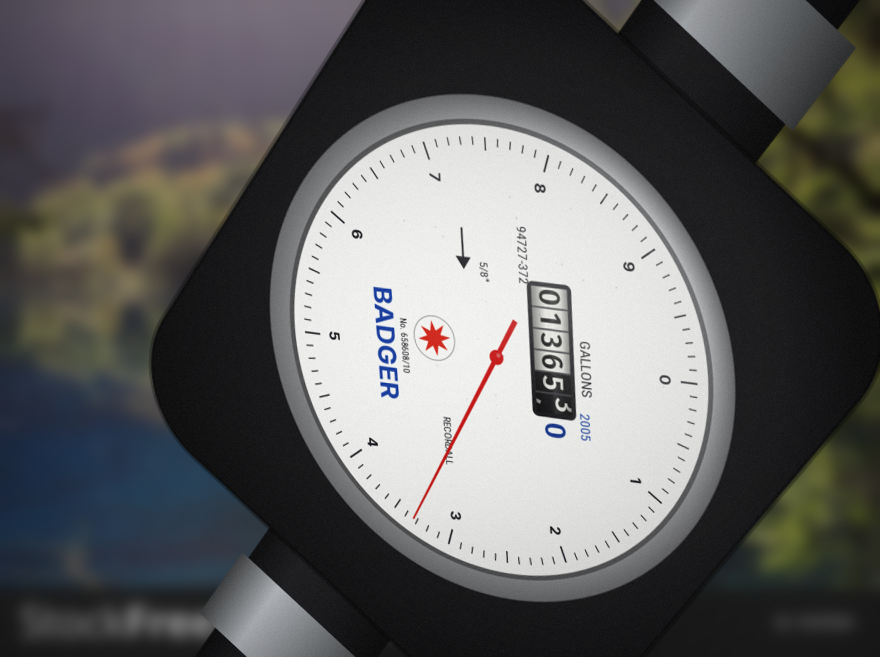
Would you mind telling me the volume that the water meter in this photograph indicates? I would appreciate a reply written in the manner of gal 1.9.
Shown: gal 136533.3
